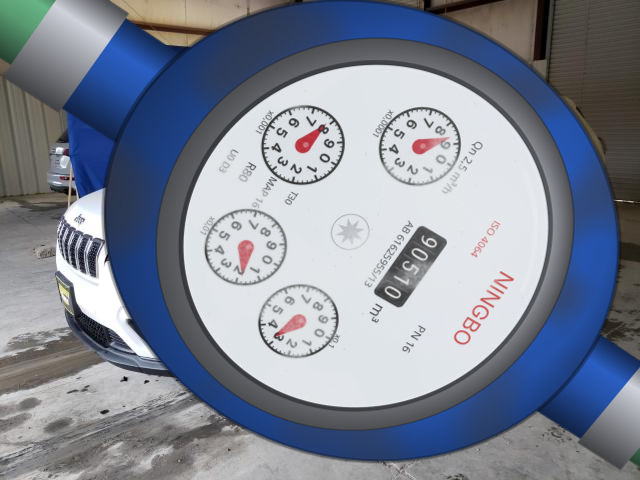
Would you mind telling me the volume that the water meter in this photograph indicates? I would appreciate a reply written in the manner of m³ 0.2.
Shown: m³ 90510.3178
